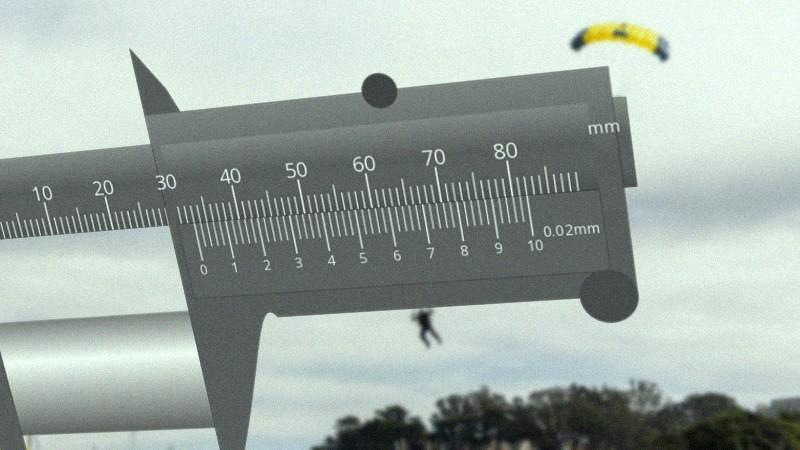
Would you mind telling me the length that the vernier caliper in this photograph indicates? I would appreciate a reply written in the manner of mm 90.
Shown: mm 33.0
